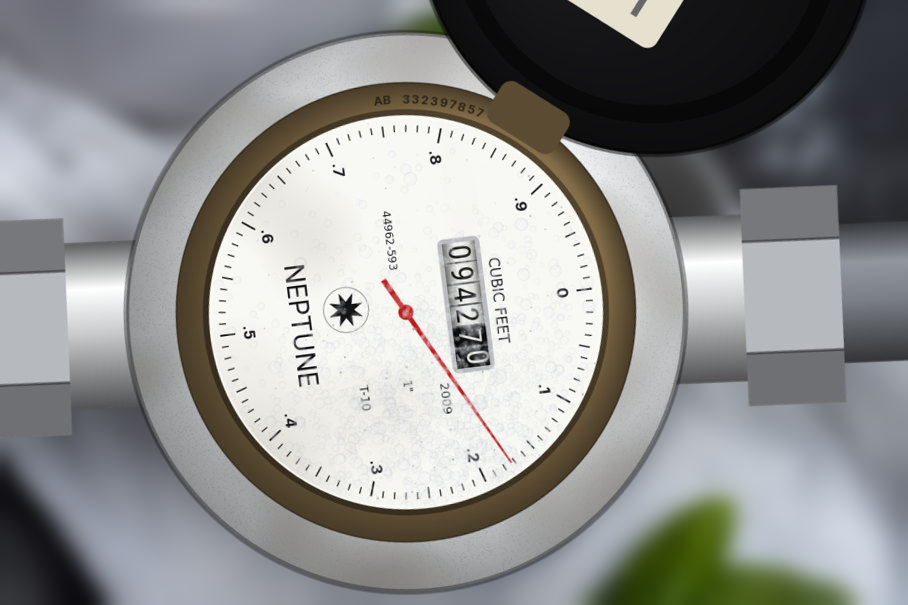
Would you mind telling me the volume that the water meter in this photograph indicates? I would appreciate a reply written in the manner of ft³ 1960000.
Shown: ft³ 94270.17
